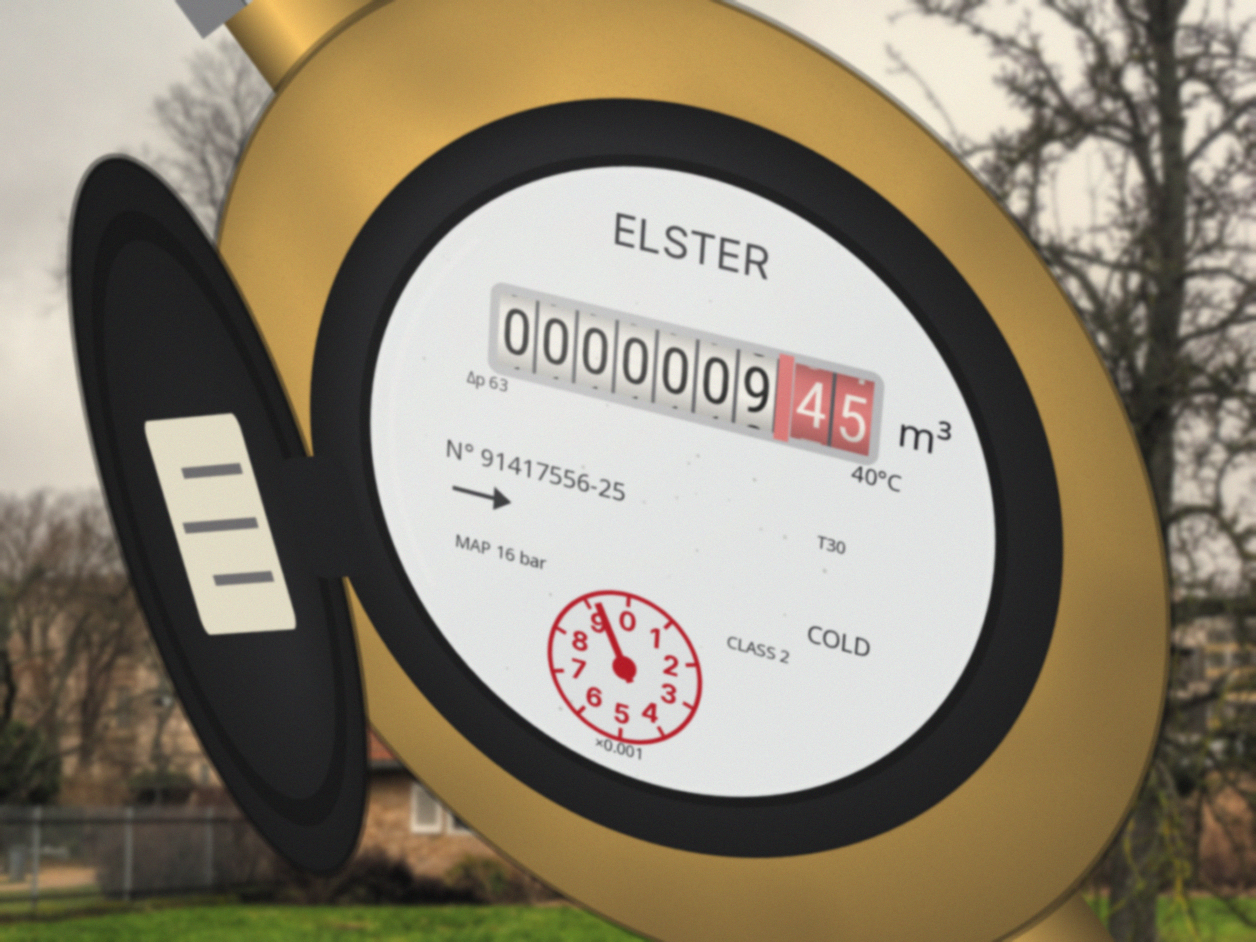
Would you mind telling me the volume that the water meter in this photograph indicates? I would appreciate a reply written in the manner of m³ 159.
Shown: m³ 9.449
